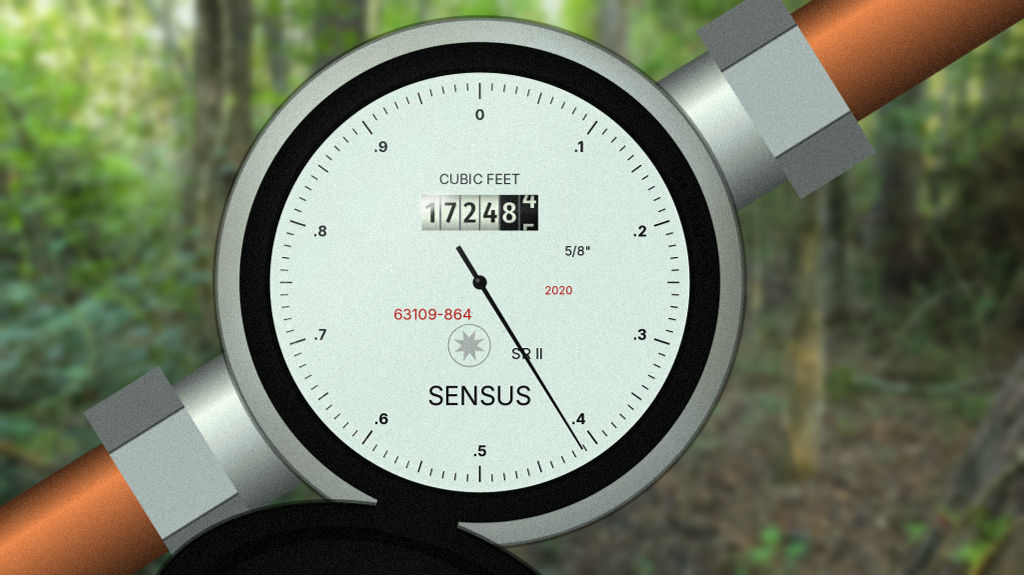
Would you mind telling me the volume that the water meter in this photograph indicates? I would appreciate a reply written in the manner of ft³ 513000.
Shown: ft³ 172484.41
